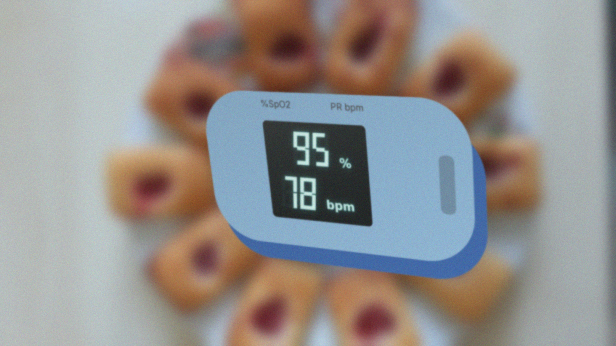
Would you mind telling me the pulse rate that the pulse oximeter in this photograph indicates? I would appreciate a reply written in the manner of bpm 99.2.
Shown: bpm 78
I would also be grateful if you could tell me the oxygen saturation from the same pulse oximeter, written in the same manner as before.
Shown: % 95
